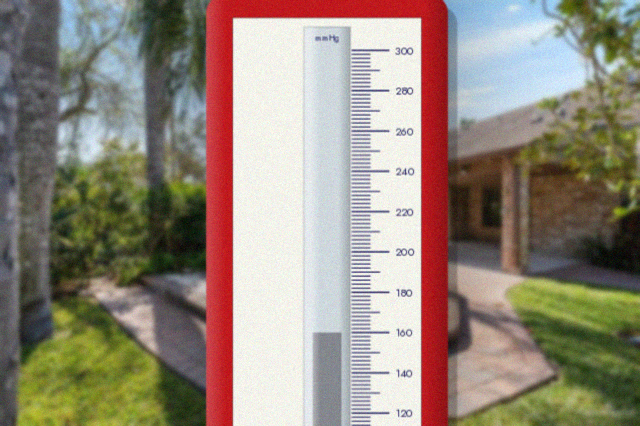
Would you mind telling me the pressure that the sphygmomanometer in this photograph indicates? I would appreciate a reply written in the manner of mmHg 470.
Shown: mmHg 160
